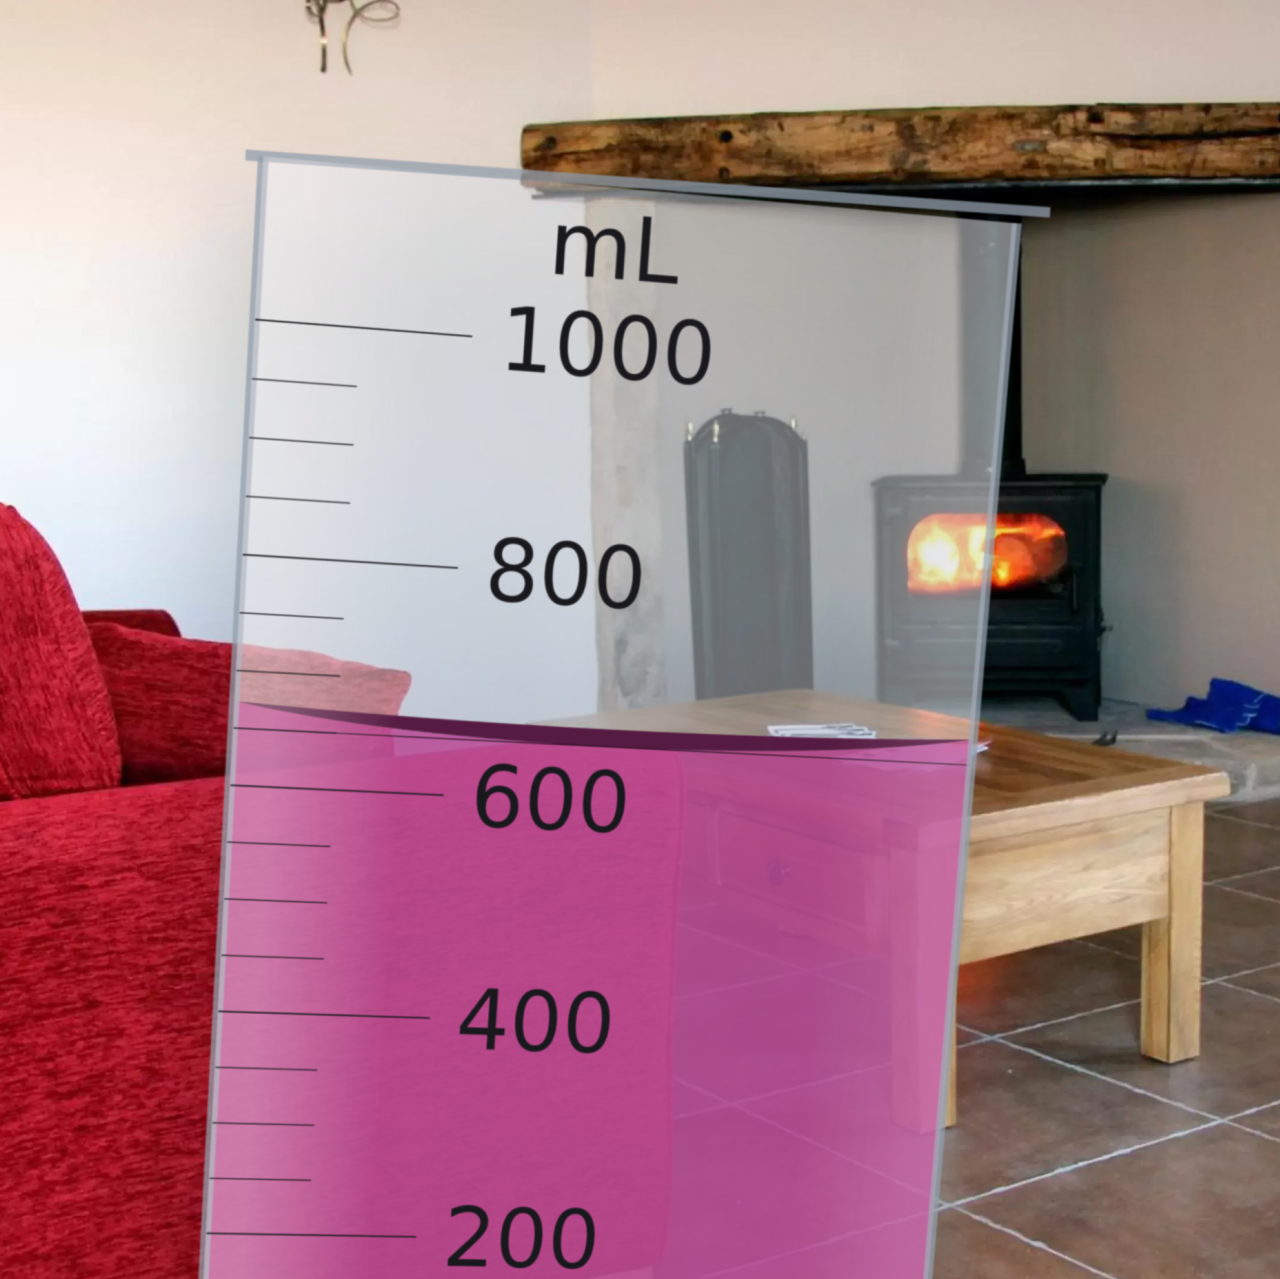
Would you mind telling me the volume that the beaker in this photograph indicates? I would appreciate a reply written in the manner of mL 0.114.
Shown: mL 650
